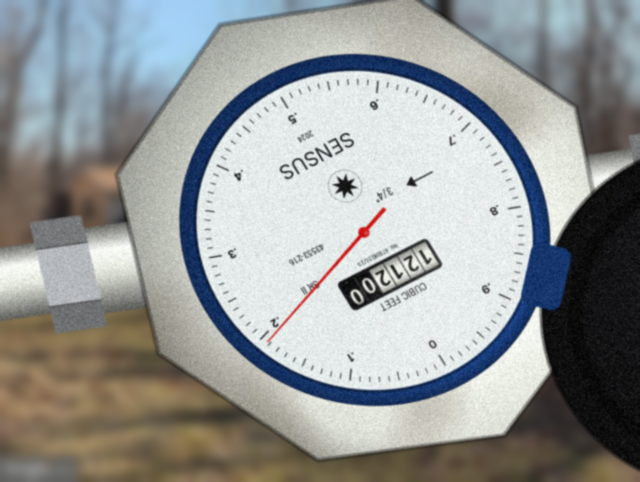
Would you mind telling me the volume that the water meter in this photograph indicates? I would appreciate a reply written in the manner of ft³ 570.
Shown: ft³ 121200.19
